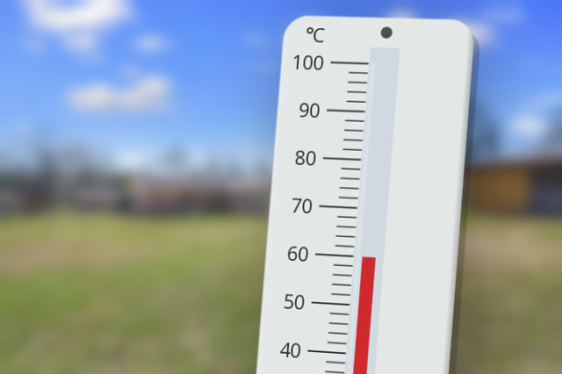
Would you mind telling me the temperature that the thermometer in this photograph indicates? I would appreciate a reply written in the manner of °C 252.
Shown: °C 60
